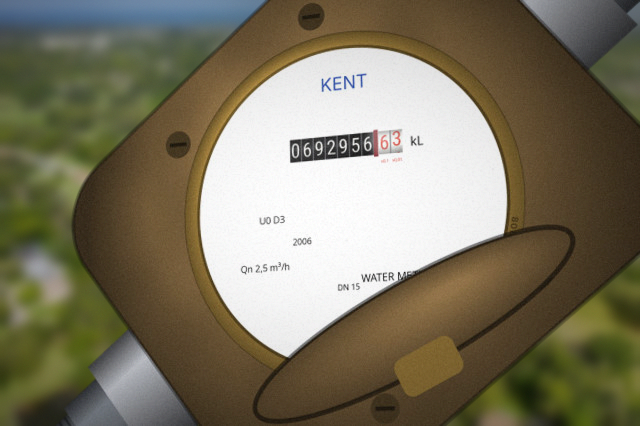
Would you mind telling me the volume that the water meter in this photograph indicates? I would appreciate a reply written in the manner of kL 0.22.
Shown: kL 692956.63
